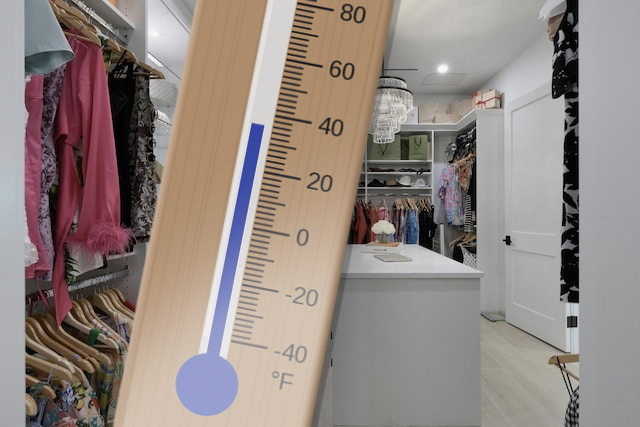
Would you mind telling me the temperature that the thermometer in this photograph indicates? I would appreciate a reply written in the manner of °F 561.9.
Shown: °F 36
